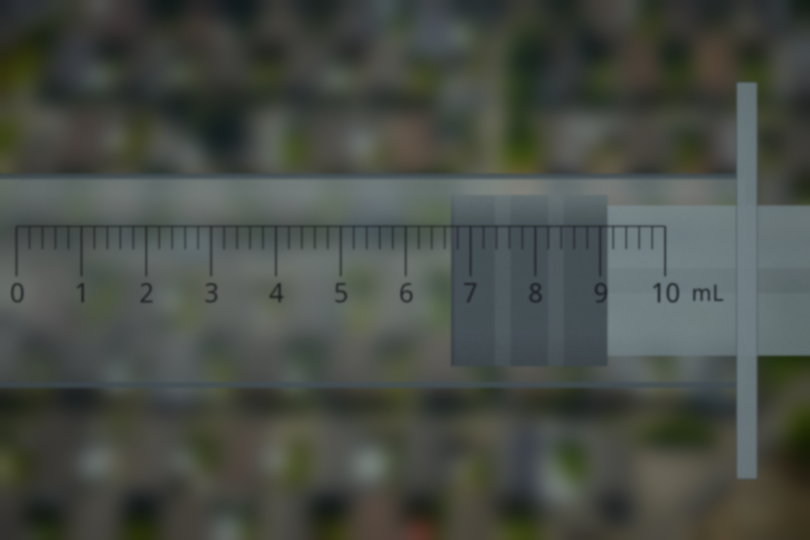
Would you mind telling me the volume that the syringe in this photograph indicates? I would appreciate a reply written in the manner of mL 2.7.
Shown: mL 6.7
